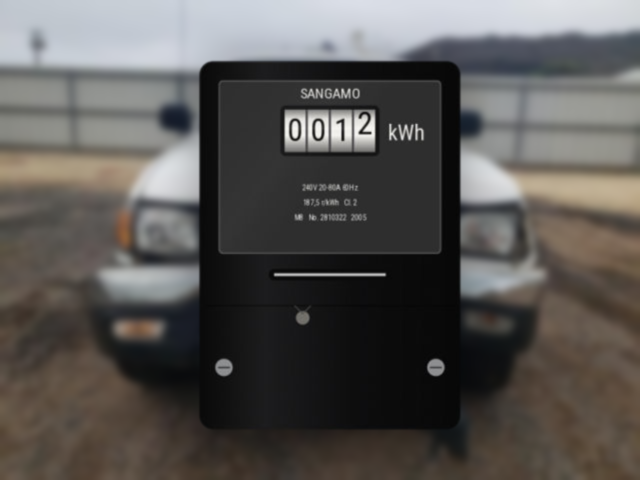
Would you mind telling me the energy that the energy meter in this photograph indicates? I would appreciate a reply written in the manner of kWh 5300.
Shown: kWh 12
